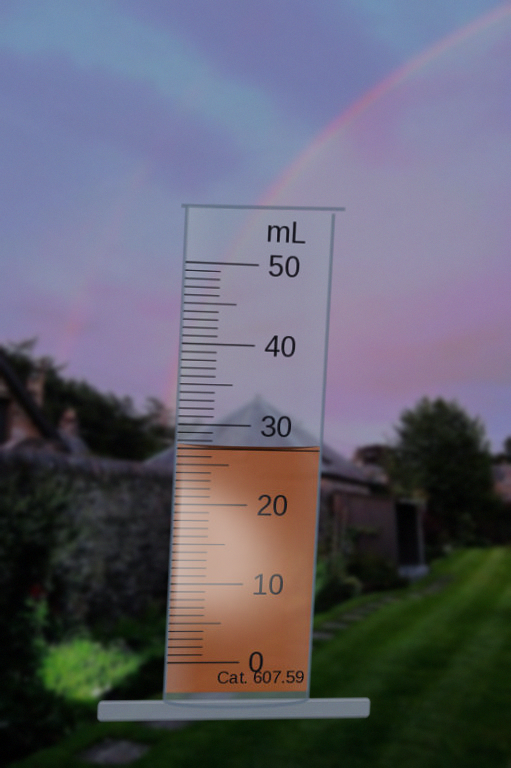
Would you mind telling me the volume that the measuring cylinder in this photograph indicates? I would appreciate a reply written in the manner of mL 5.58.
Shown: mL 27
